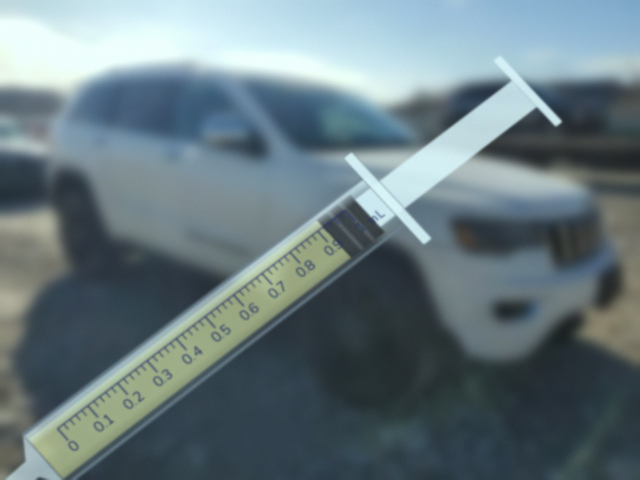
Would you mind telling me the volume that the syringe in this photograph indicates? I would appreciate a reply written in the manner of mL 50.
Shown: mL 0.92
